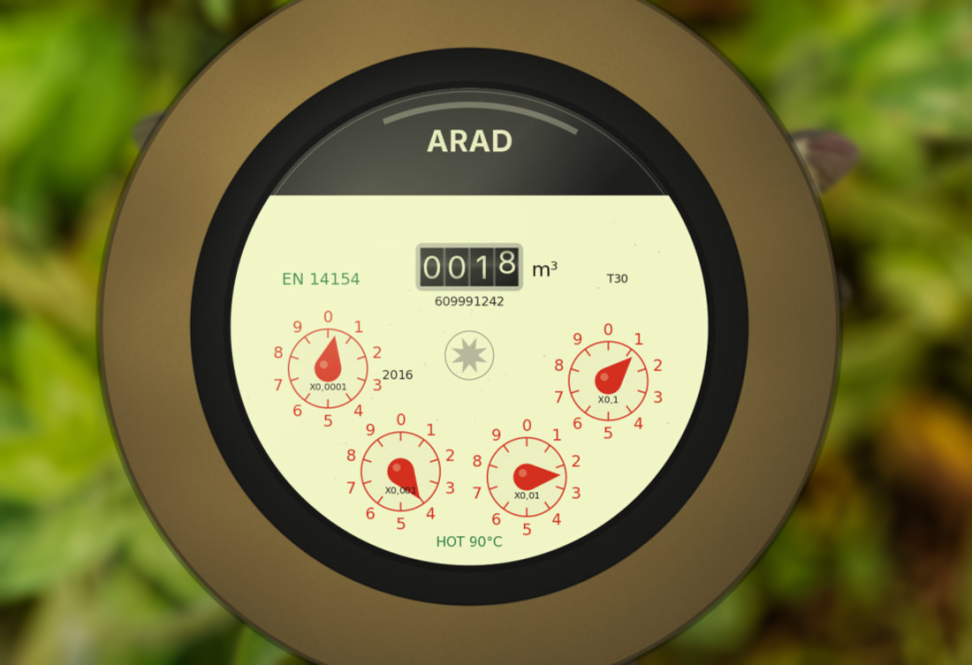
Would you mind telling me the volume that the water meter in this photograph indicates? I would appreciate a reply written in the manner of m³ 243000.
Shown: m³ 18.1240
